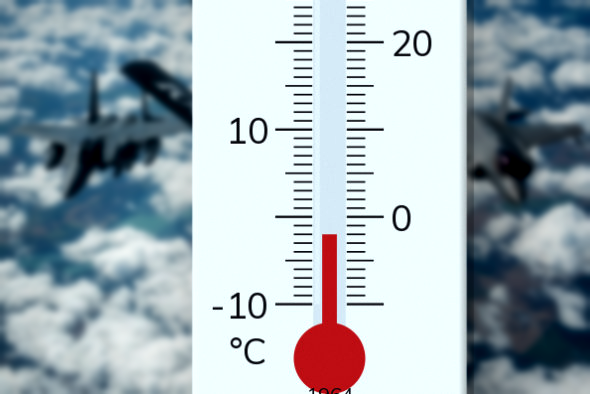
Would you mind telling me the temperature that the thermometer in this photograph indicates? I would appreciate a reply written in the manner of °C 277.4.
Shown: °C -2
